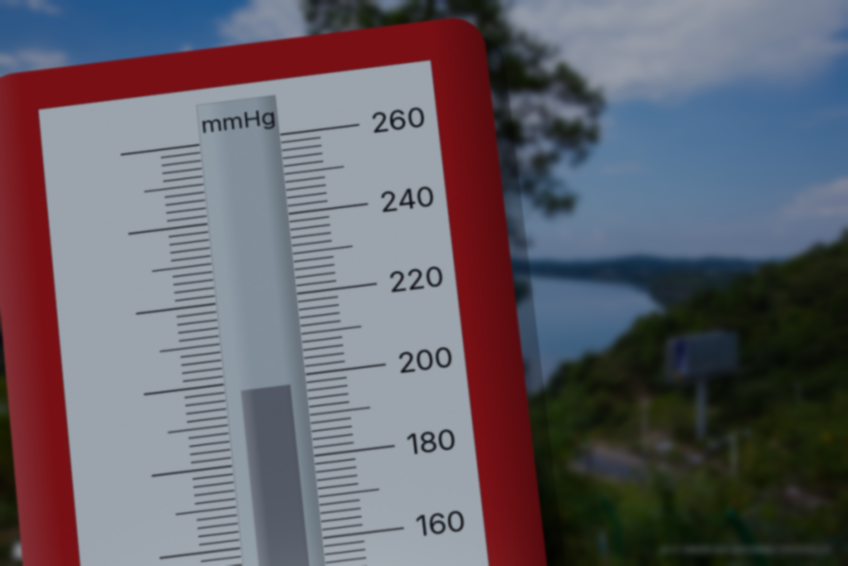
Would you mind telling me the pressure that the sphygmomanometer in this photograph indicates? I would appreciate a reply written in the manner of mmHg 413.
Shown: mmHg 198
